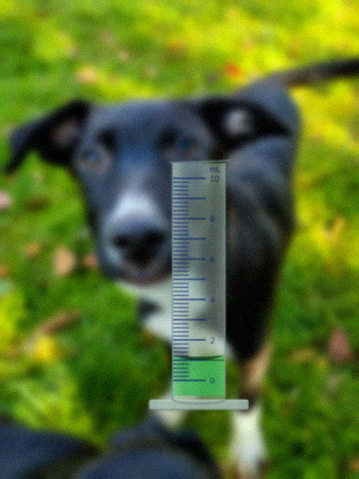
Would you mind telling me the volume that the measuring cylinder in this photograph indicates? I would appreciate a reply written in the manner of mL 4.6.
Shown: mL 1
